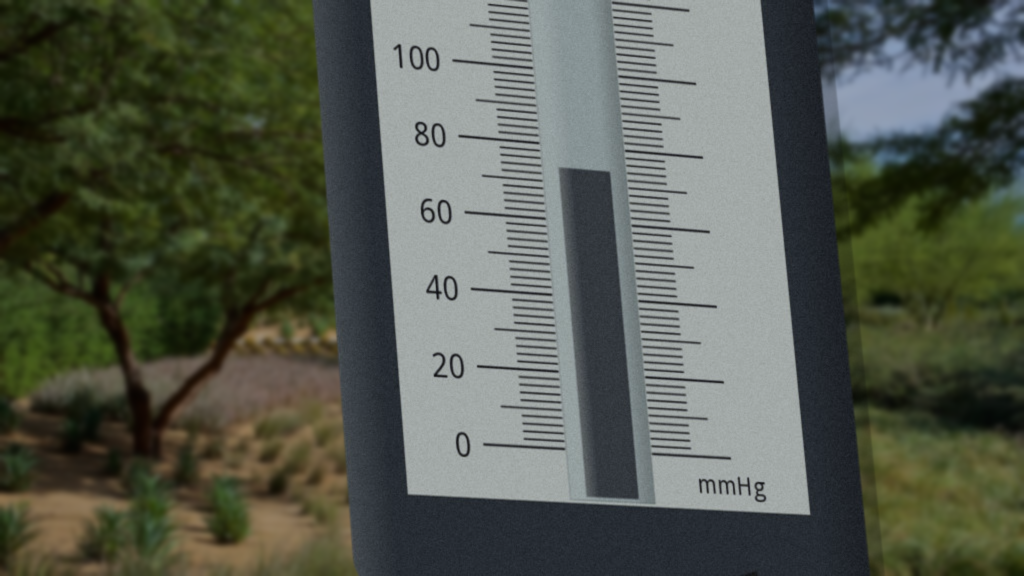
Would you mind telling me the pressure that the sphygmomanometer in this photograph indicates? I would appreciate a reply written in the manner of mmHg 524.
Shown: mmHg 74
